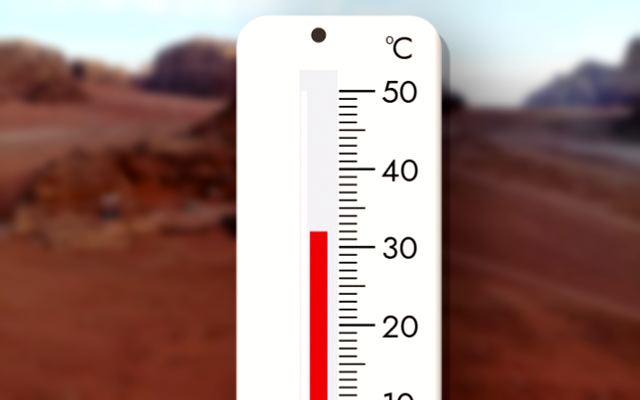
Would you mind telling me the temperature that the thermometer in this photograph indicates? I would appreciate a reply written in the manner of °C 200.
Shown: °C 32
